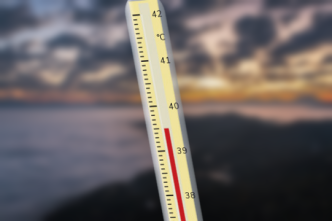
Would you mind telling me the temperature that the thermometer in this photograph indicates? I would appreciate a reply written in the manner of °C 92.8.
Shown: °C 39.5
